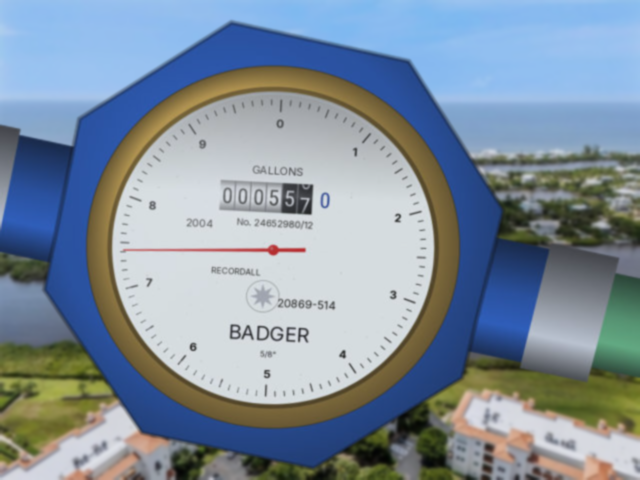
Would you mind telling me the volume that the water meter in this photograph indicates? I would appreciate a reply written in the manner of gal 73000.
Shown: gal 5567.4
